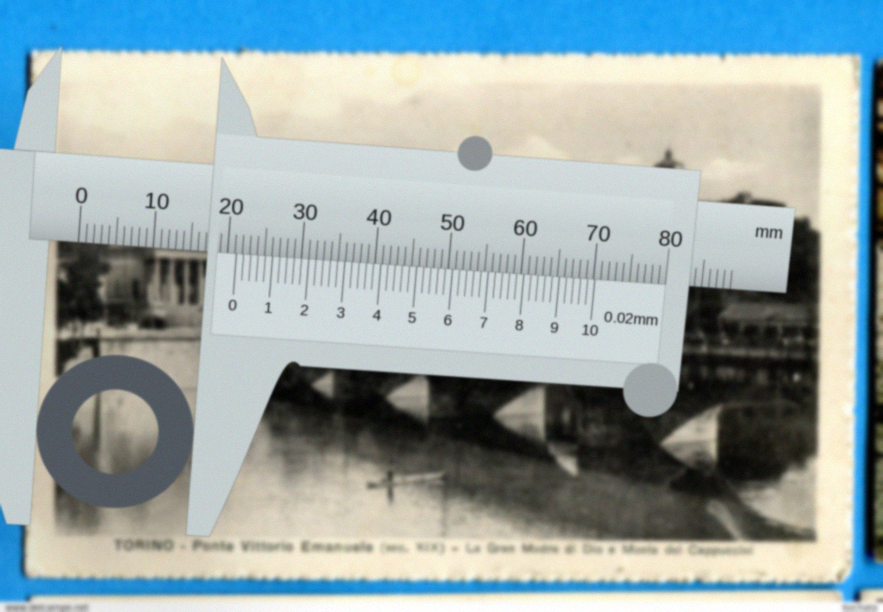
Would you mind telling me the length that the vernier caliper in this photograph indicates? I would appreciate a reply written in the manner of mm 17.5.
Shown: mm 21.2
